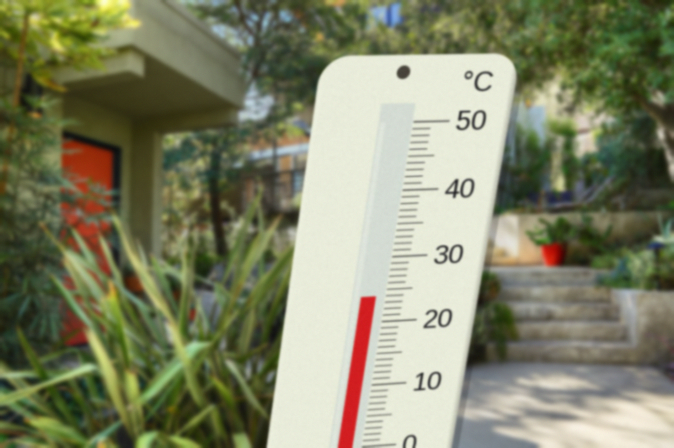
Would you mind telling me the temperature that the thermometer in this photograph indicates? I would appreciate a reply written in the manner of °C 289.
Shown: °C 24
